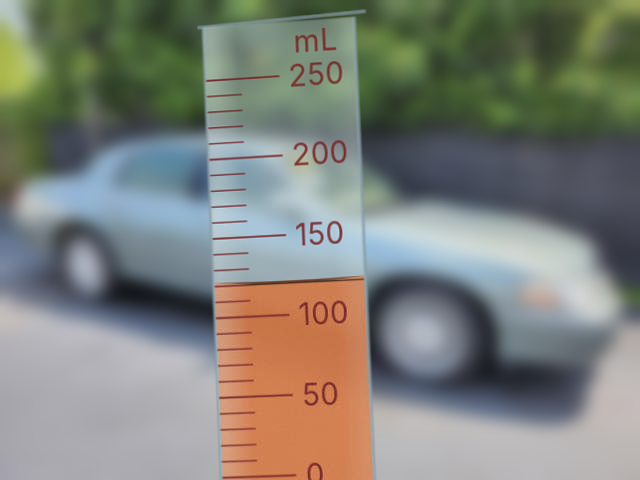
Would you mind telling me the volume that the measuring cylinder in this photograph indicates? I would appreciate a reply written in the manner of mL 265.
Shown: mL 120
